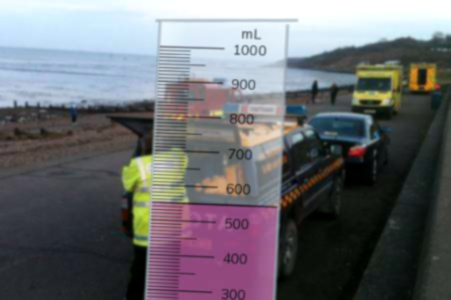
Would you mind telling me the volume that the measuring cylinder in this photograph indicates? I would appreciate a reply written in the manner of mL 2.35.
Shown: mL 550
